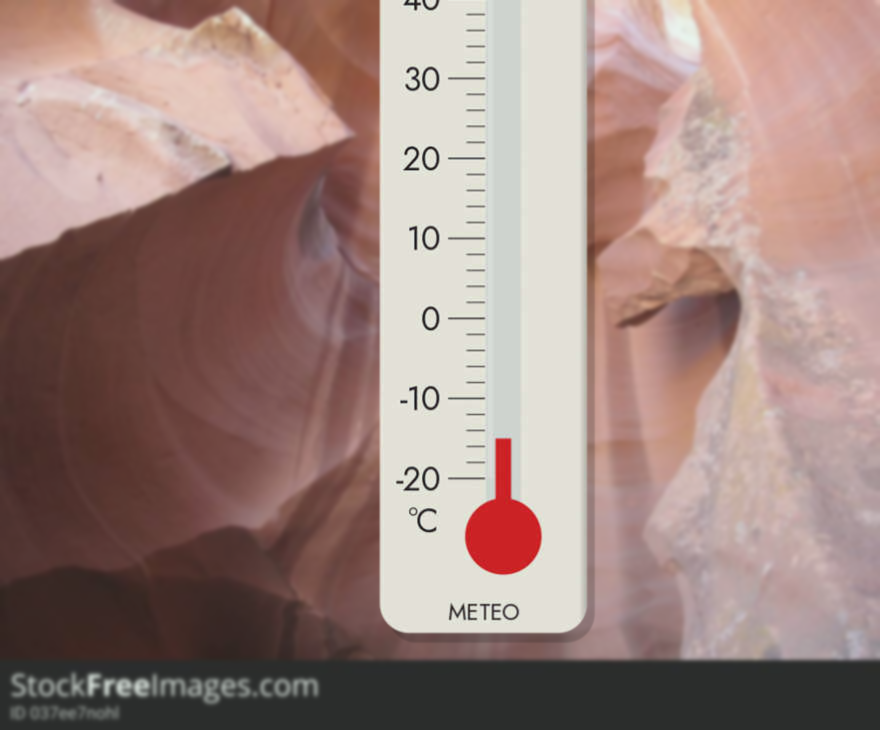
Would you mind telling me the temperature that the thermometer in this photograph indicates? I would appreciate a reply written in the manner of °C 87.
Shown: °C -15
